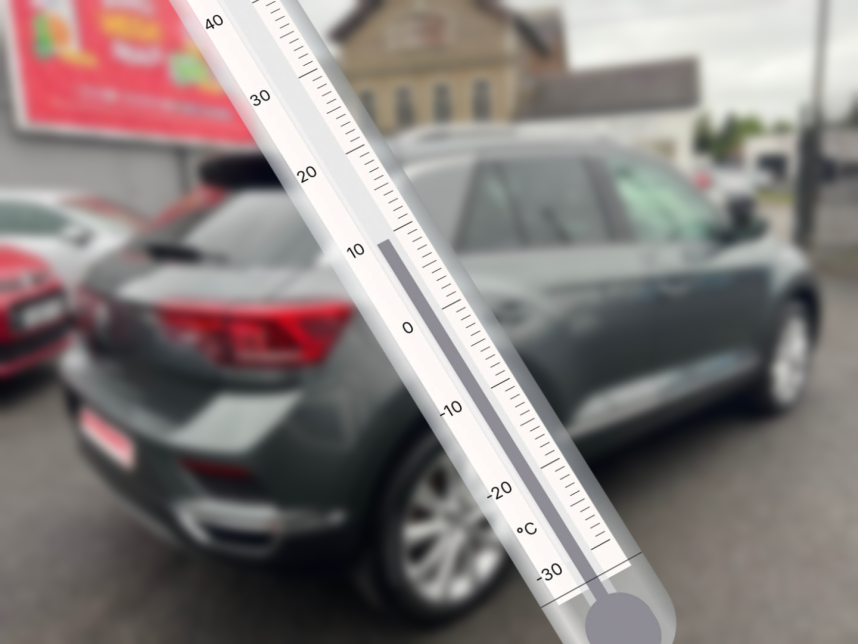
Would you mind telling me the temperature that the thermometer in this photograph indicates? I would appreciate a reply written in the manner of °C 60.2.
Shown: °C 9.5
